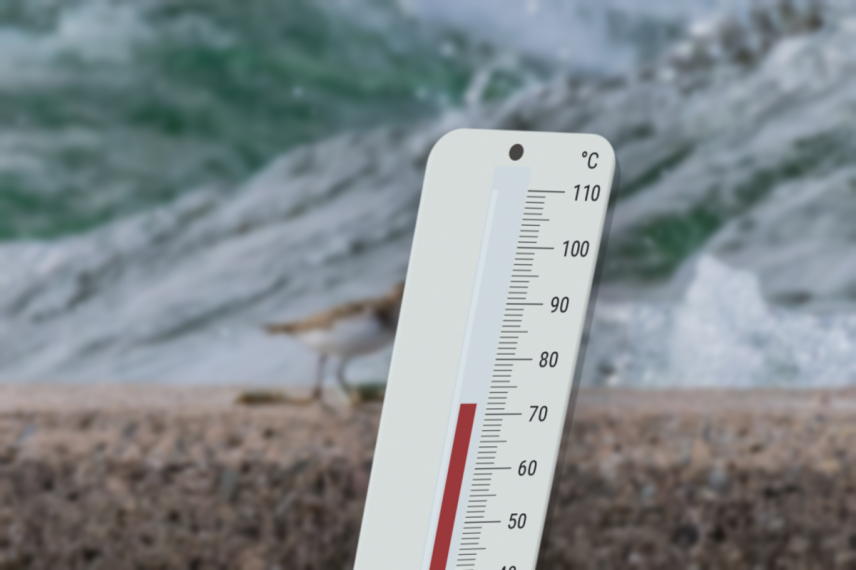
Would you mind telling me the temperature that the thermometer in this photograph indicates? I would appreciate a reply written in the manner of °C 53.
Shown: °C 72
